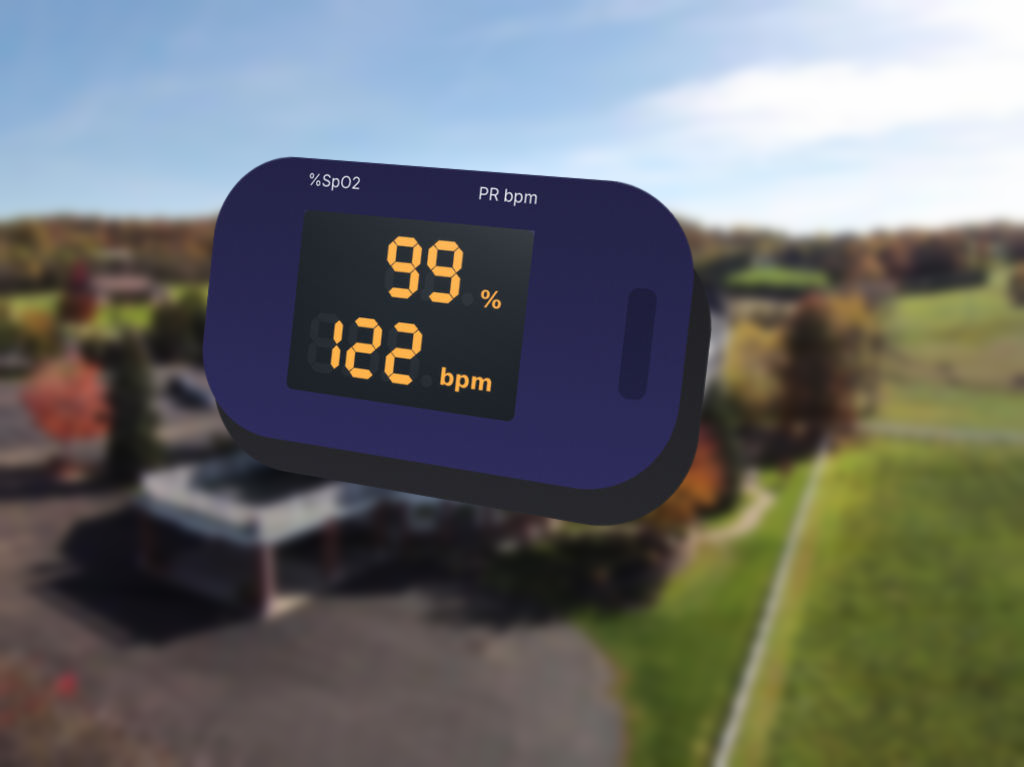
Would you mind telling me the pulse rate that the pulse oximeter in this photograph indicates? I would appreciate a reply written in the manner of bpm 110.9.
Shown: bpm 122
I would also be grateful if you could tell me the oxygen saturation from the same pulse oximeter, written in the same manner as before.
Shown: % 99
